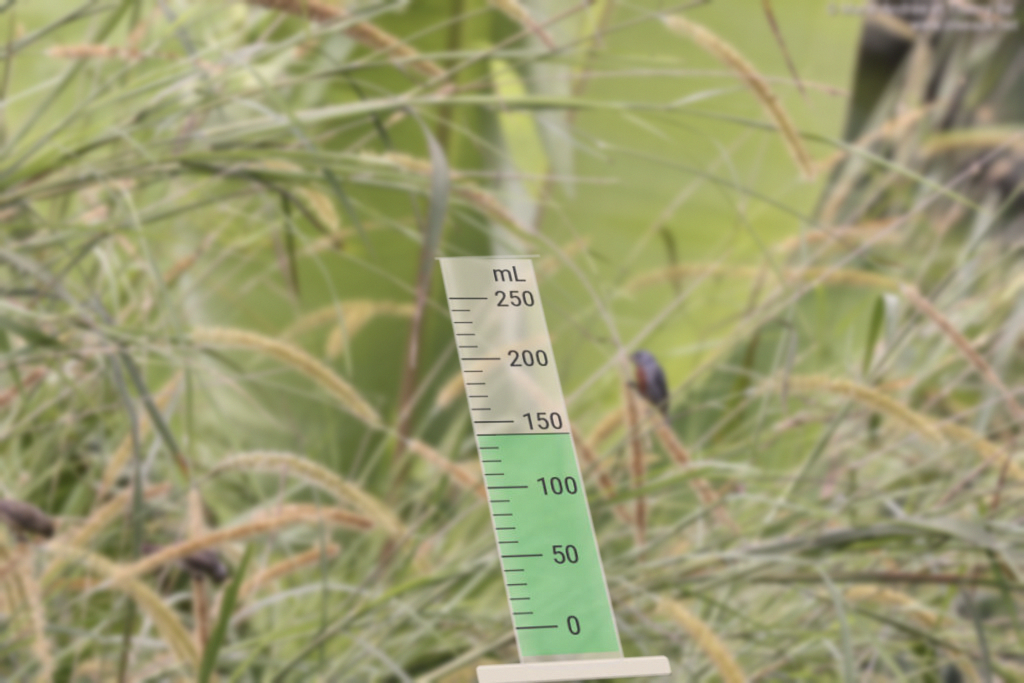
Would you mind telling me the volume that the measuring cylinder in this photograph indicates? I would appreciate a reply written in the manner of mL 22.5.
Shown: mL 140
